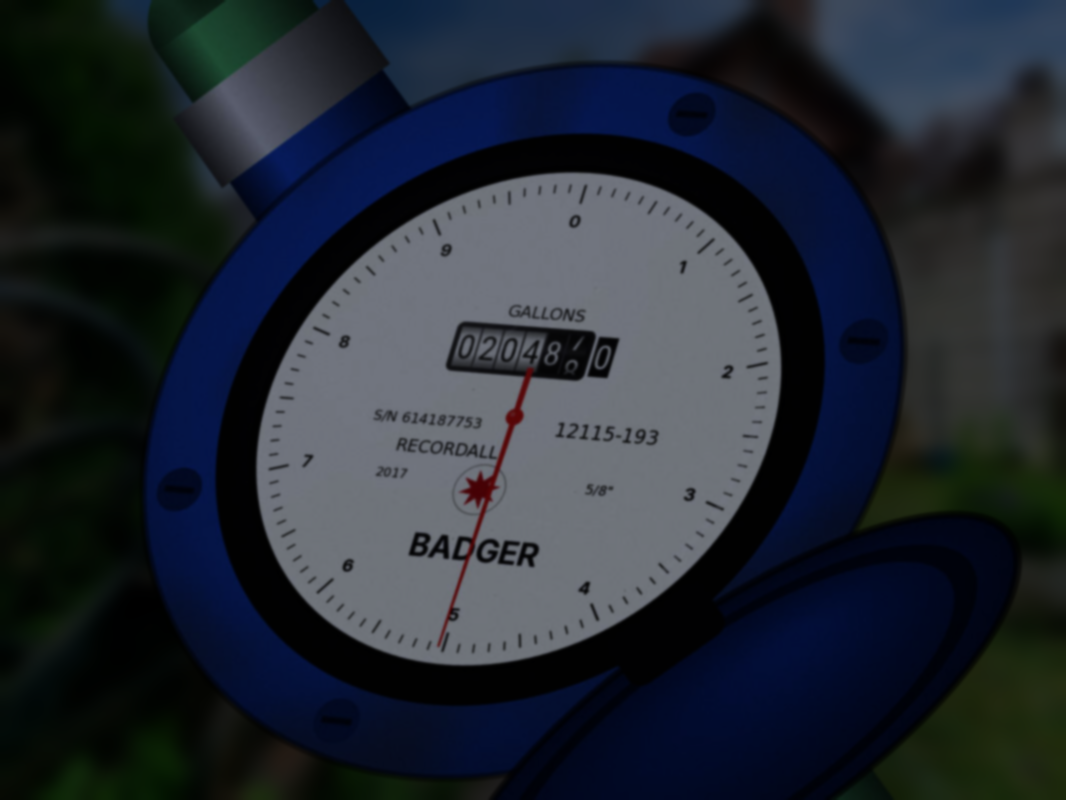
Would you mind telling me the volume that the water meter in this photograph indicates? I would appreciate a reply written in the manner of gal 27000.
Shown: gal 204875.0
